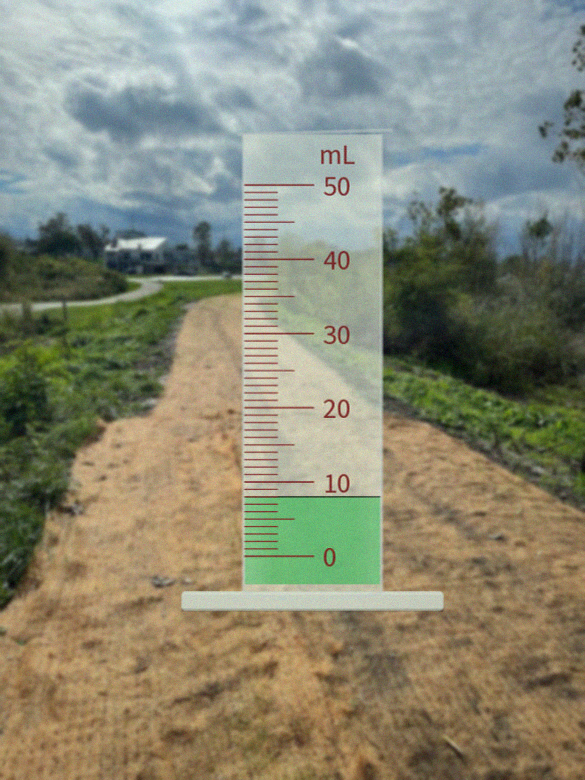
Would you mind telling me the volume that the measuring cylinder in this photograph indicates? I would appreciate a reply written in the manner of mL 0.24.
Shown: mL 8
